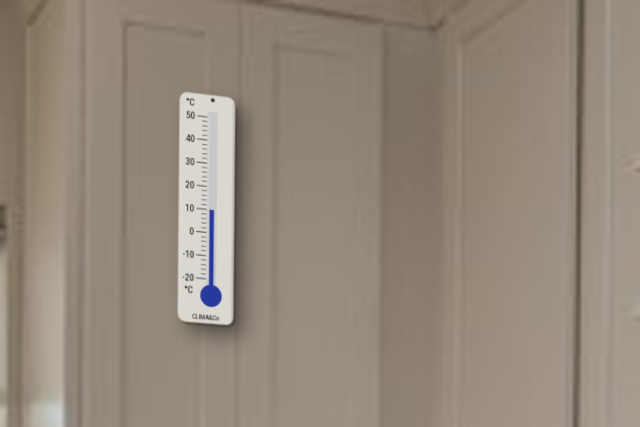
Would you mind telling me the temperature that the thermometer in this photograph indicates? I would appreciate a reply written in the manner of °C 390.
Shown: °C 10
